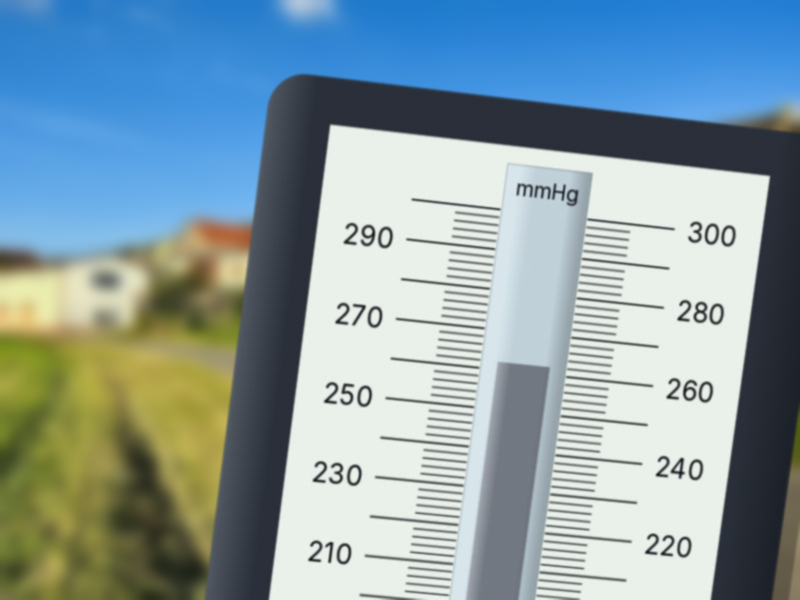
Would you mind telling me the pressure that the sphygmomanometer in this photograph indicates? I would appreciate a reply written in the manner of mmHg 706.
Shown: mmHg 262
